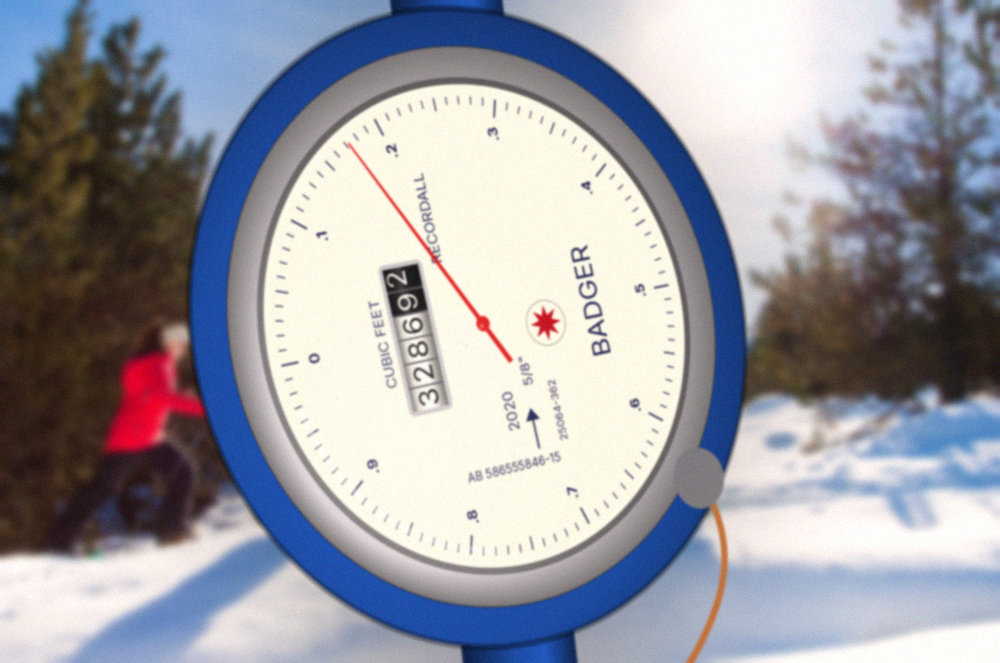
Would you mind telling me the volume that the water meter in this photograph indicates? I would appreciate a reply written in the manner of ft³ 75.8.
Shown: ft³ 328692.17
